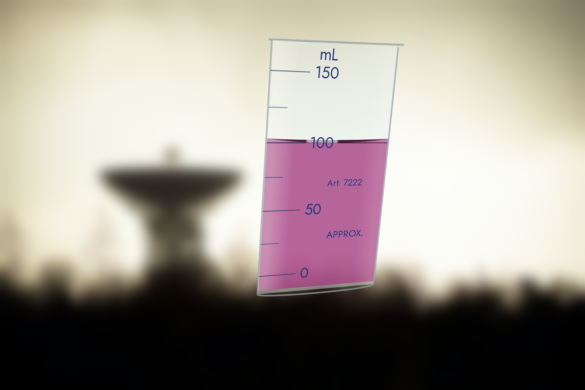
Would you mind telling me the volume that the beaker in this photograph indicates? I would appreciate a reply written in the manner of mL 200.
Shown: mL 100
